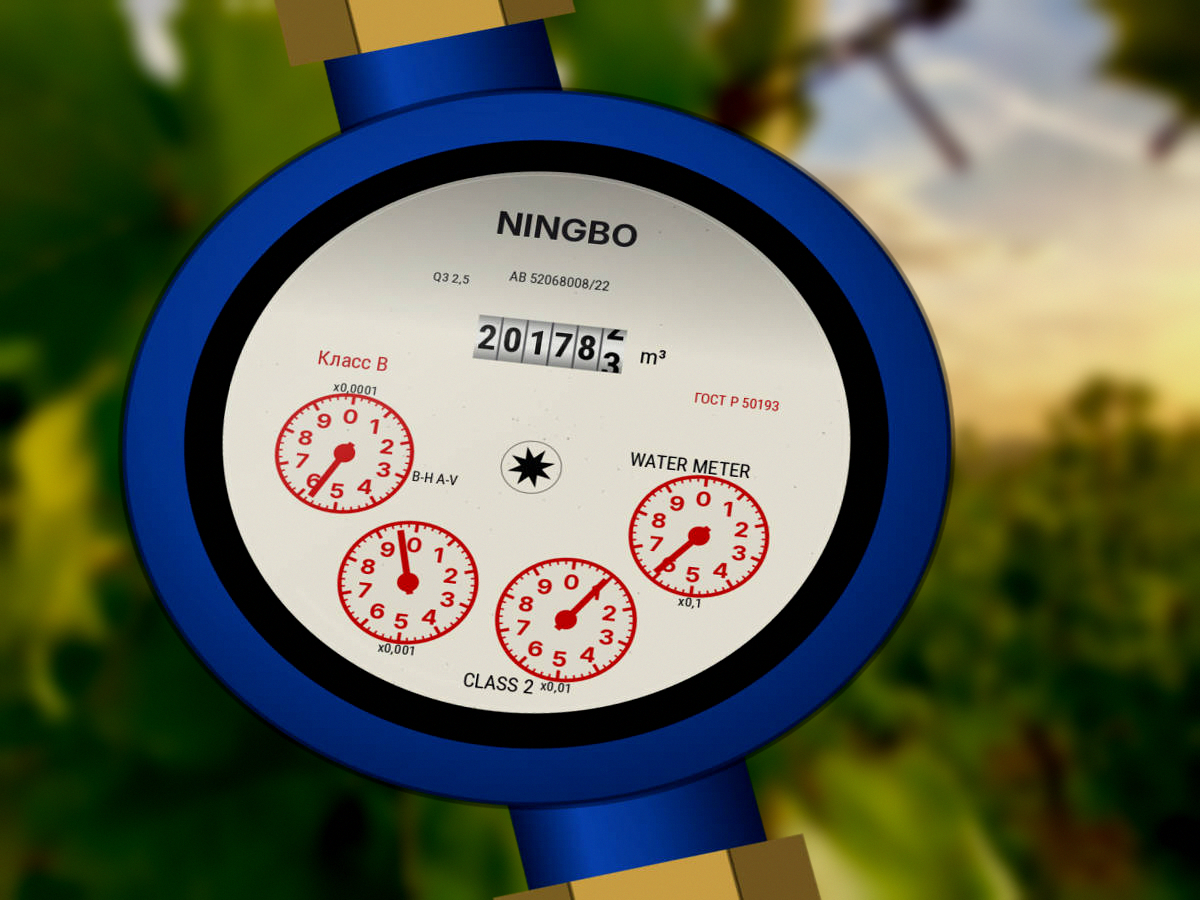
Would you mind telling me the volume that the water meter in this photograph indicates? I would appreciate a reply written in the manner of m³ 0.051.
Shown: m³ 201782.6095
